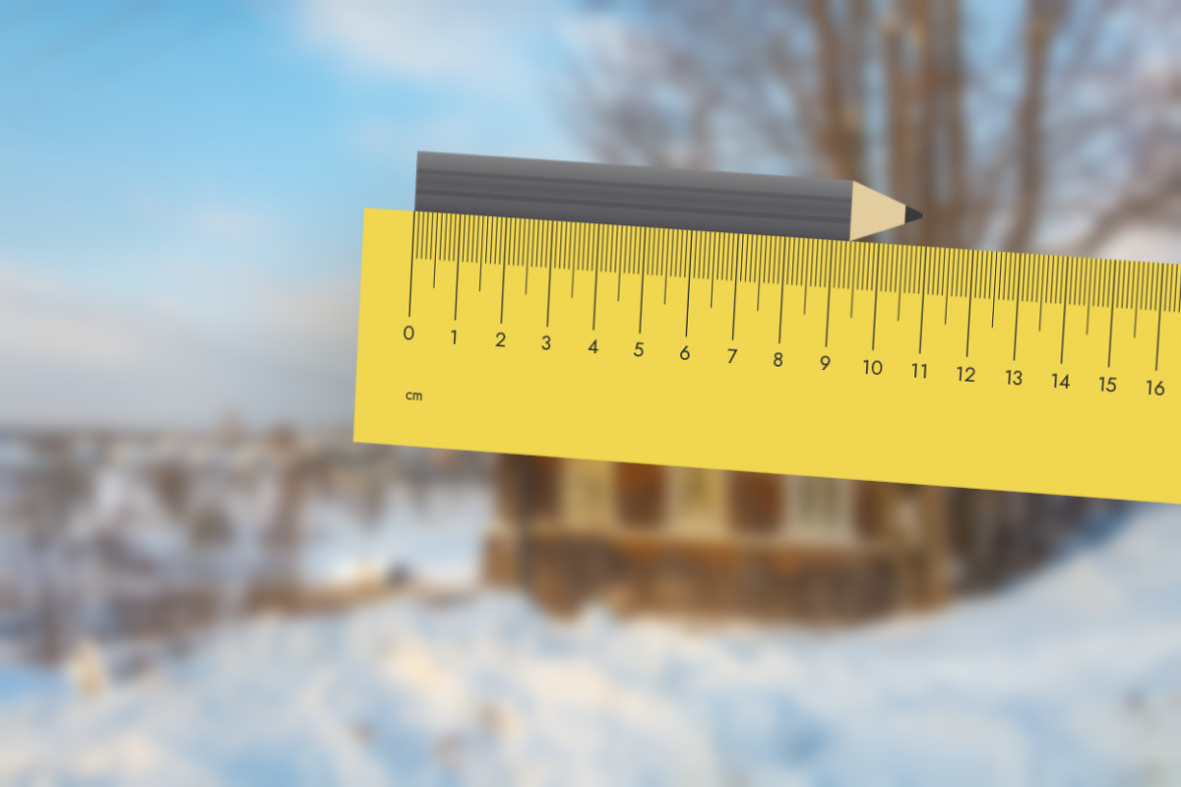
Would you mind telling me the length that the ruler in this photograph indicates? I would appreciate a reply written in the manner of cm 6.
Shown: cm 10.9
